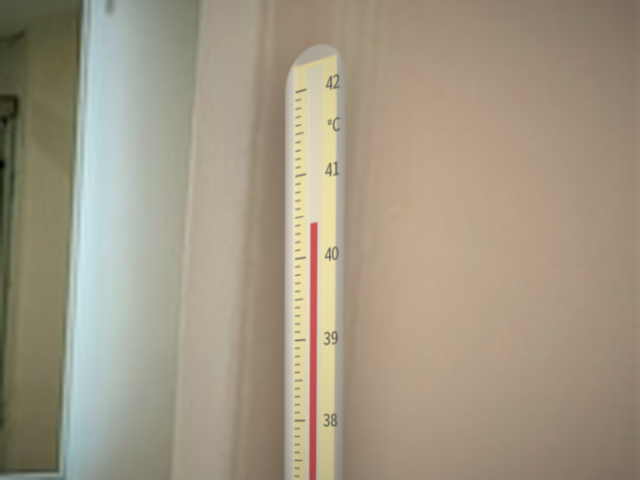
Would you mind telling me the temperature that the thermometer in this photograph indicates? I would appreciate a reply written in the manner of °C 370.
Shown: °C 40.4
